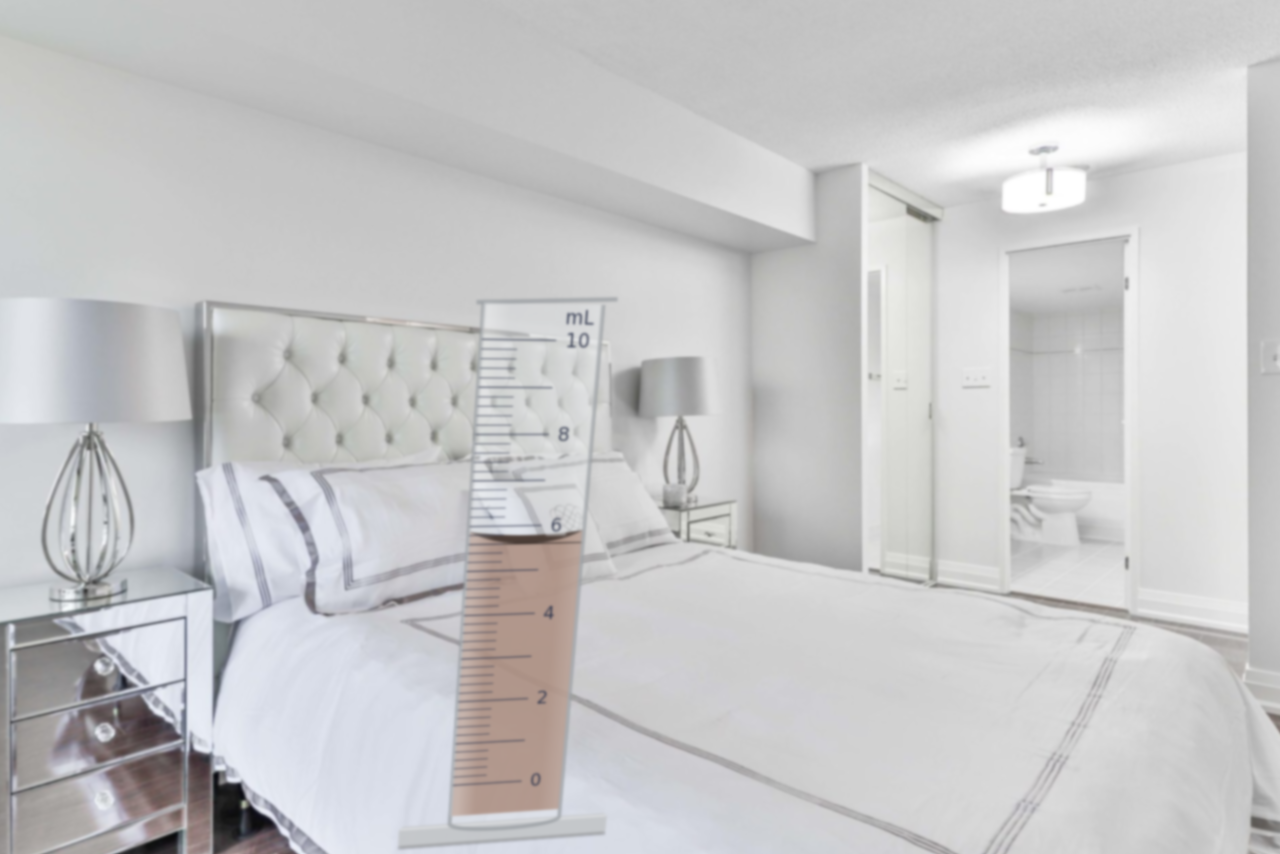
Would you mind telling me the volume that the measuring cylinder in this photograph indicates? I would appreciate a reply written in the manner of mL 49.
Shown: mL 5.6
